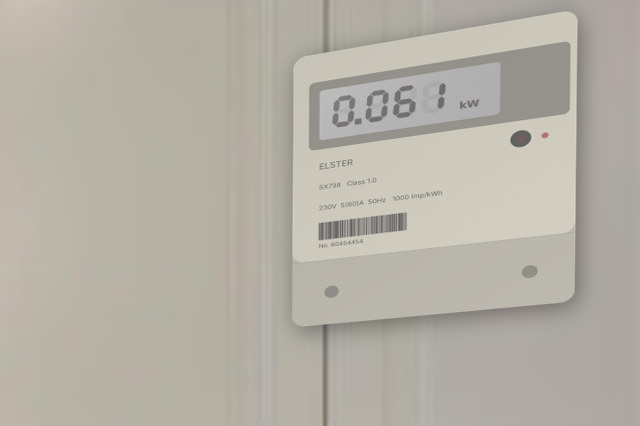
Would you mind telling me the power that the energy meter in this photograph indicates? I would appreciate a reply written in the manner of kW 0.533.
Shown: kW 0.061
